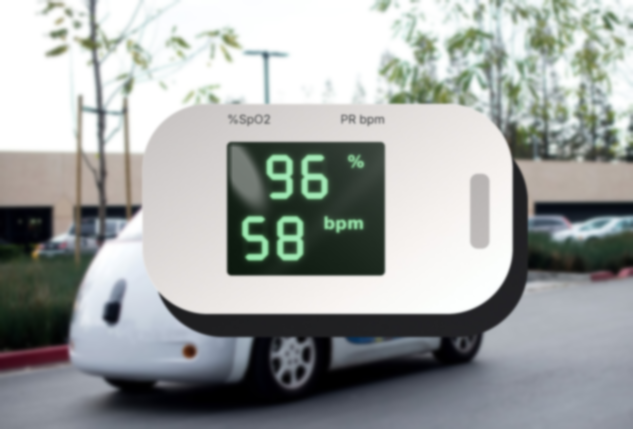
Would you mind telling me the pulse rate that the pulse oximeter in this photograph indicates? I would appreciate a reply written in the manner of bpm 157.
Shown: bpm 58
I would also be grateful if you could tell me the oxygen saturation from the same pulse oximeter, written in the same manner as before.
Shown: % 96
